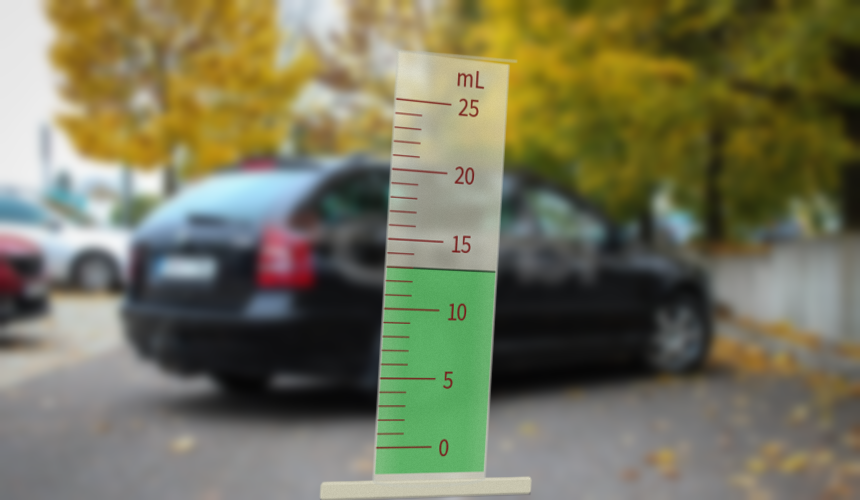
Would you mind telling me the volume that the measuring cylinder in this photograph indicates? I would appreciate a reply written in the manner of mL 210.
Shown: mL 13
